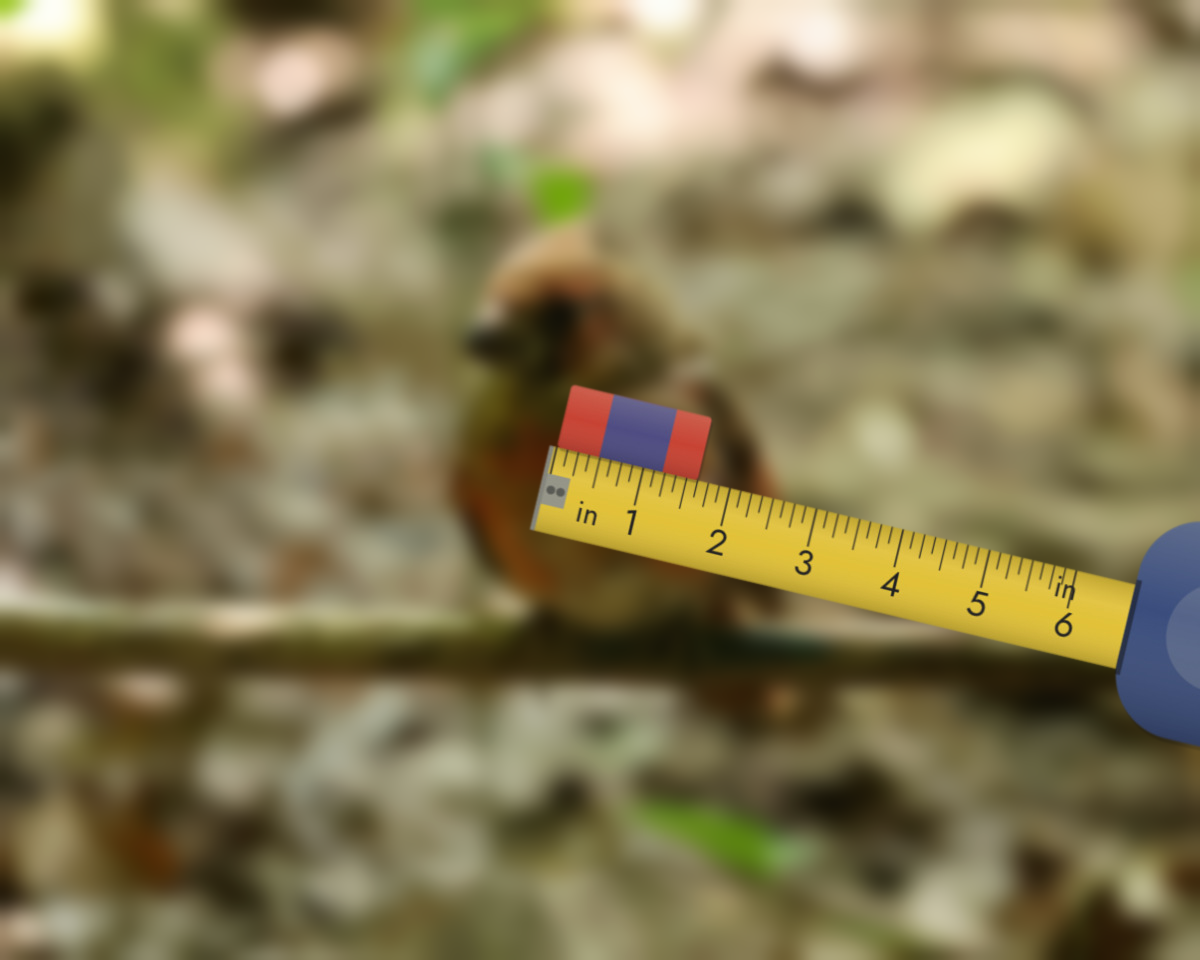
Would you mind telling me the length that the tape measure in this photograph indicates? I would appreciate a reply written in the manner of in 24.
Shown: in 1.625
